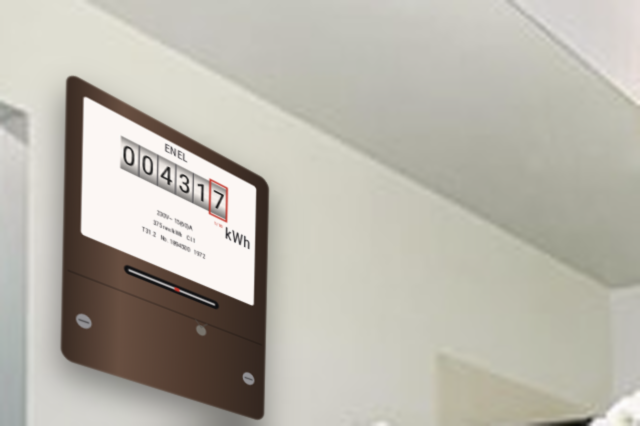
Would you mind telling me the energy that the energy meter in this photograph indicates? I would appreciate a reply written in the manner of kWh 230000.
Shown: kWh 431.7
